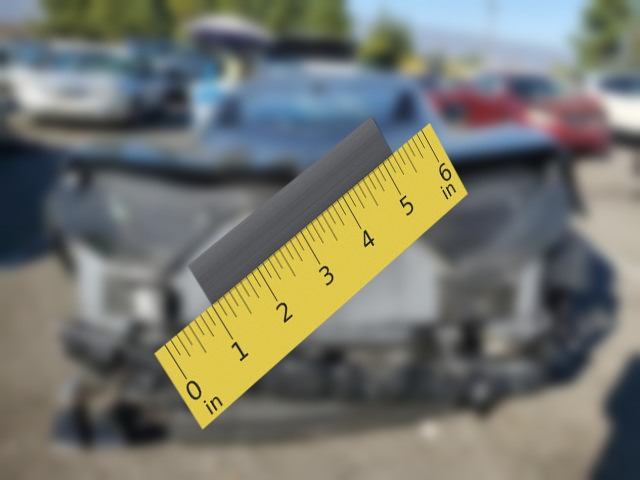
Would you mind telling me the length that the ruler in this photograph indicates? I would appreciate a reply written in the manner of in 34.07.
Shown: in 4.25
